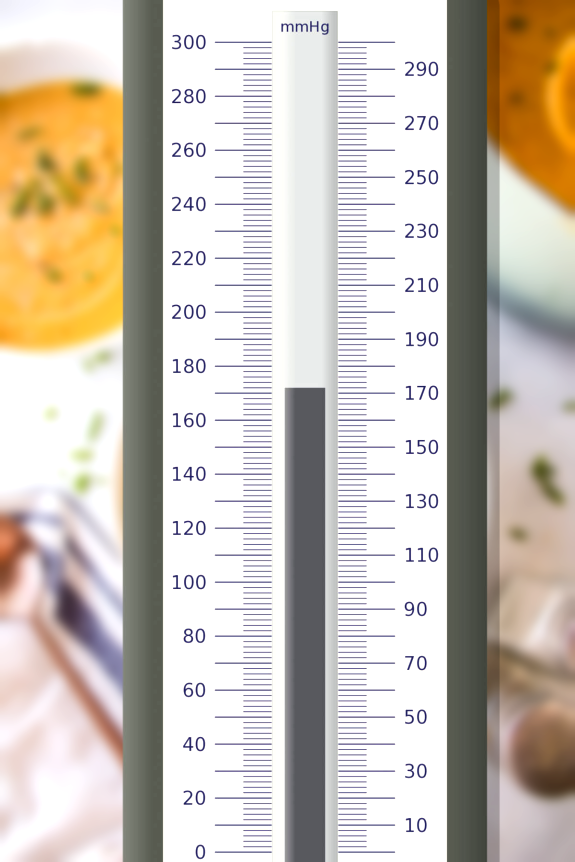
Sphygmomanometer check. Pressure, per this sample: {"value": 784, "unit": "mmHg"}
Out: {"value": 172, "unit": "mmHg"}
